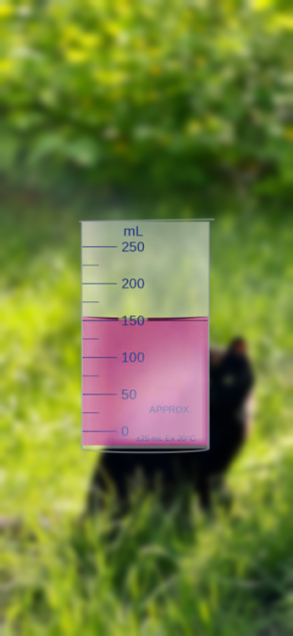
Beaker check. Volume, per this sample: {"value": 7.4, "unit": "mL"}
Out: {"value": 150, "unit": "mL"}
